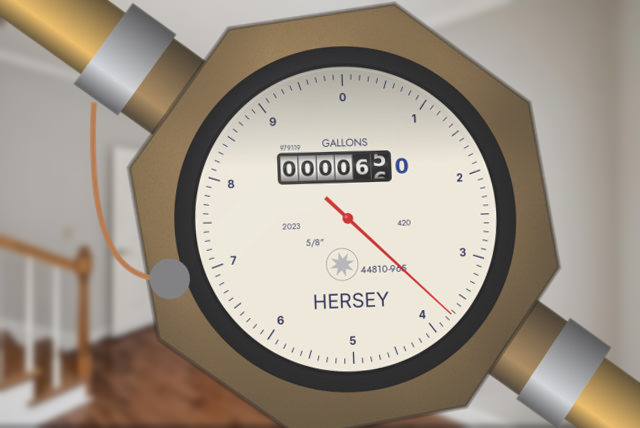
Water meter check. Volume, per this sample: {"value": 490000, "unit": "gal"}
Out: {"value": 653.7, "unit": "gal"}
